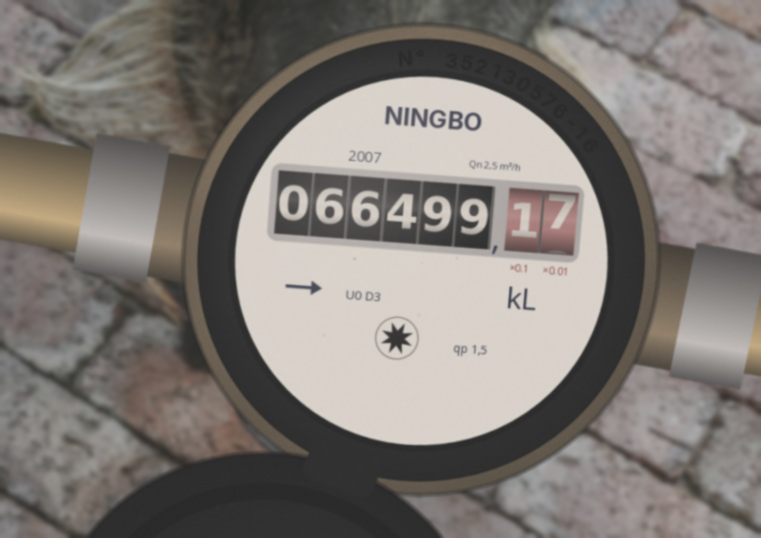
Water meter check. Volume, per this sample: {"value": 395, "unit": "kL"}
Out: {"value": 66499.17, "unit": "kL"}
